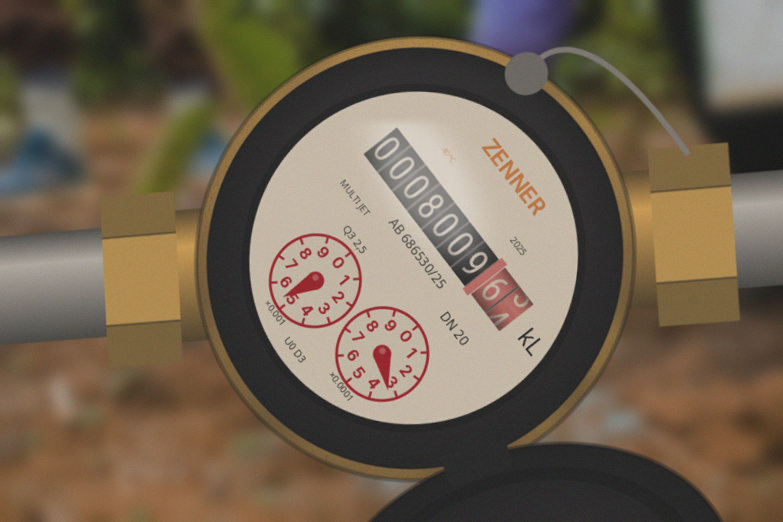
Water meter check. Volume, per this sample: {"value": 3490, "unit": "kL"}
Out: {"value": 8009.6353, "unit": "kL"}
